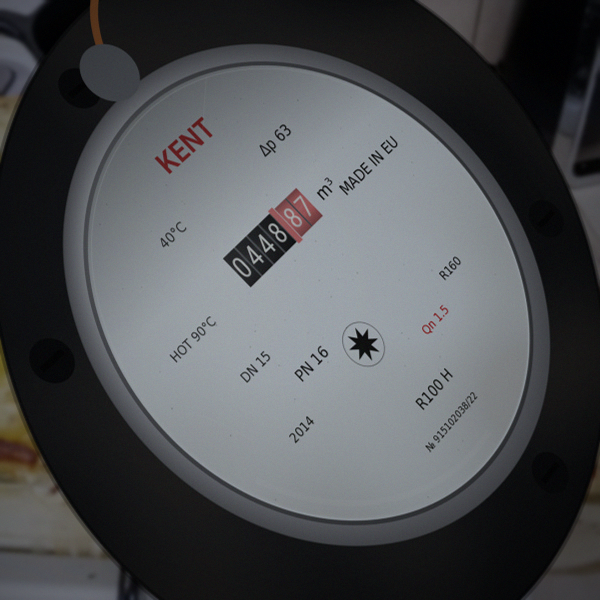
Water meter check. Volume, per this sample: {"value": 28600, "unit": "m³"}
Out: {"value": 448.87, "unit": "m³"}
